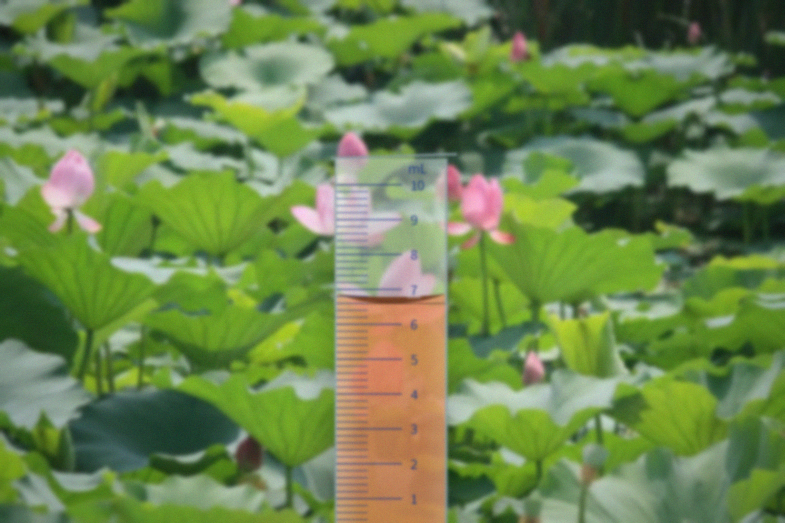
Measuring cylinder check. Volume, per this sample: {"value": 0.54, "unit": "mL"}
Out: {"value": 6.6, "unit": "mL"}
